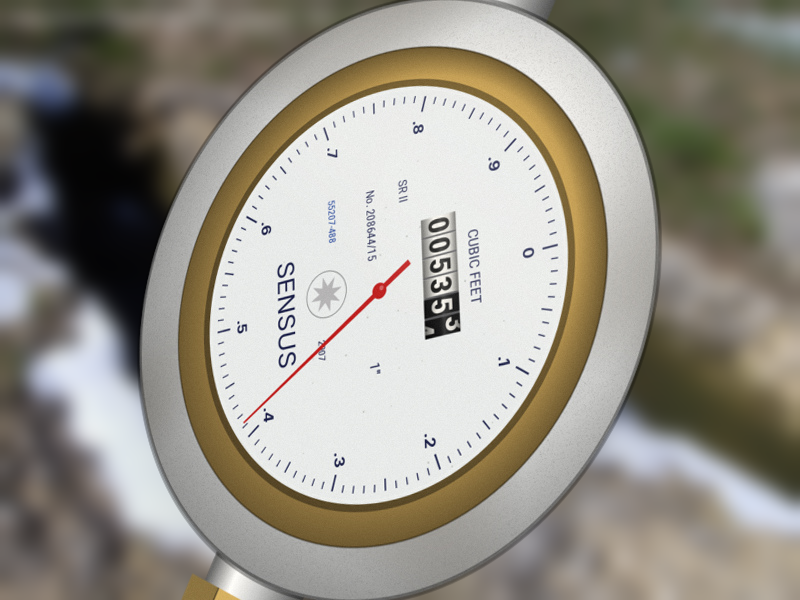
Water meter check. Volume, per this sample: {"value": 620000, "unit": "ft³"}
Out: {"value": 5353.41, "unit": "ft³"}
